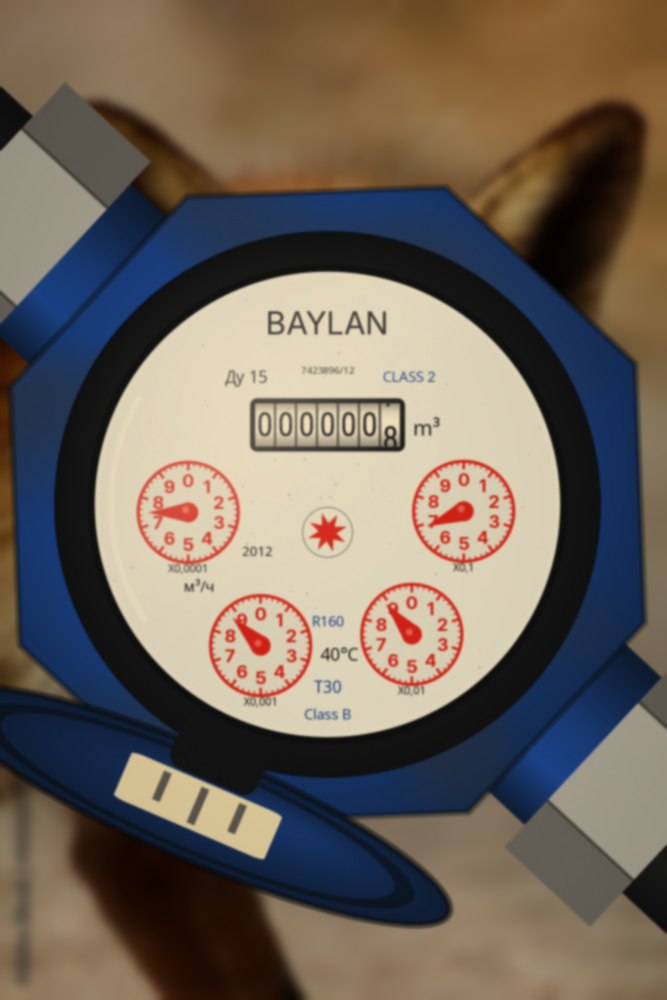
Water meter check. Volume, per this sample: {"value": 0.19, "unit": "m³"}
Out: {"value": 7.6887, "unit": "m³"}
